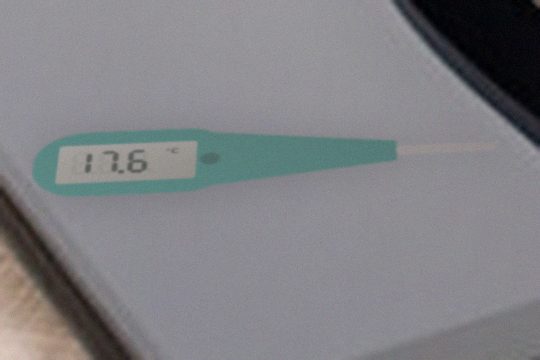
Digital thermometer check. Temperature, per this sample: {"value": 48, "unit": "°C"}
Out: {"value": 17.6, "unit": "°C"}
